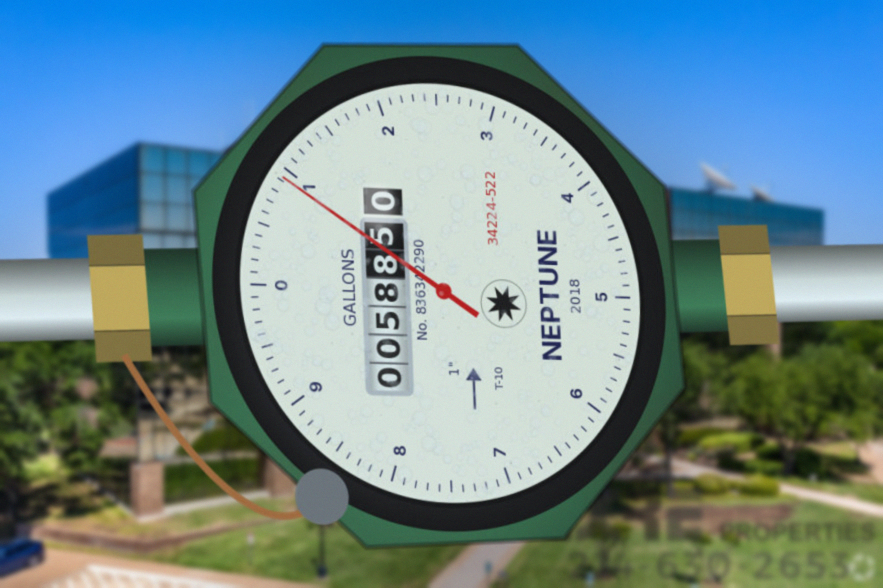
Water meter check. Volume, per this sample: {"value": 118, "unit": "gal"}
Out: {"value": 58850.9, "unit": "gal"}
